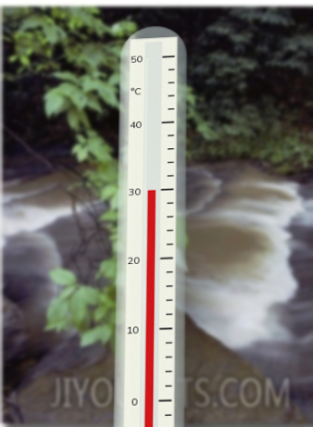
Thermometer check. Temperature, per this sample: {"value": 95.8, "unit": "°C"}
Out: {"value": 30, "unit": "°C"}
